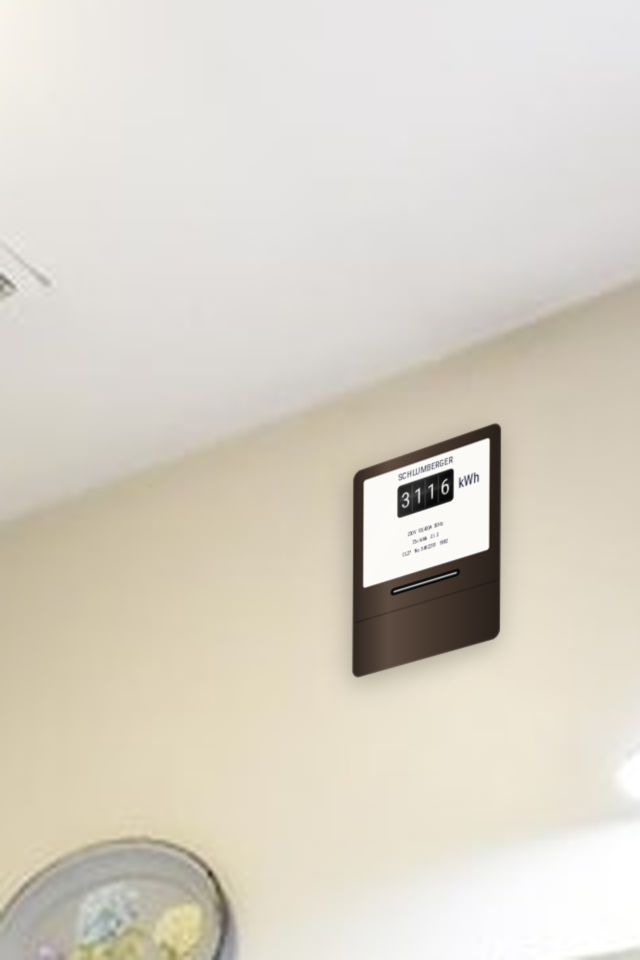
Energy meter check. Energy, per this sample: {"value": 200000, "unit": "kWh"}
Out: {"value": 3116, "unit": "kWh"}
